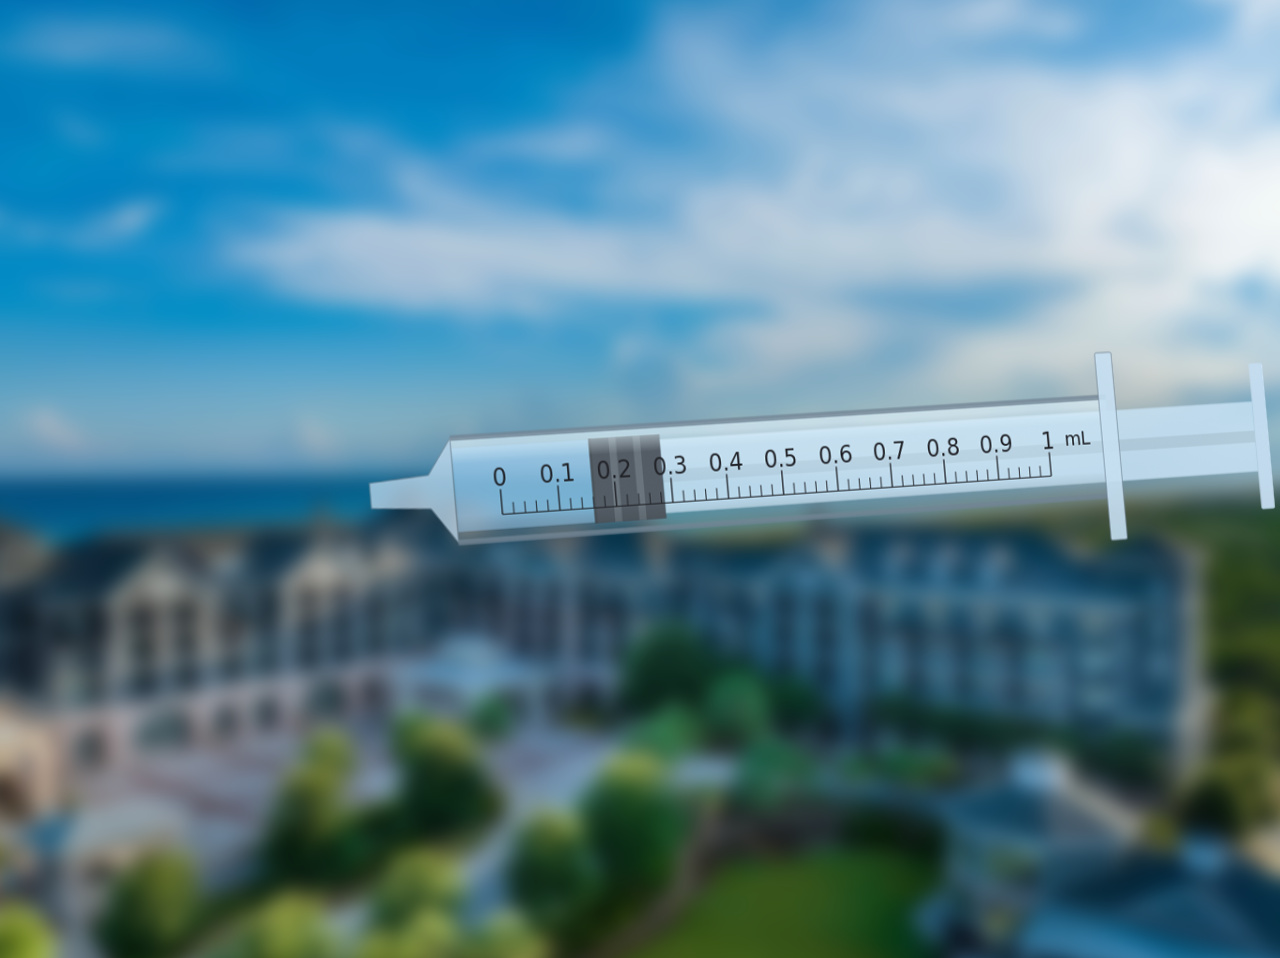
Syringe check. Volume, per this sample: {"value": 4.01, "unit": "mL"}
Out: {"value": 0.16, "unit": "mL"}
